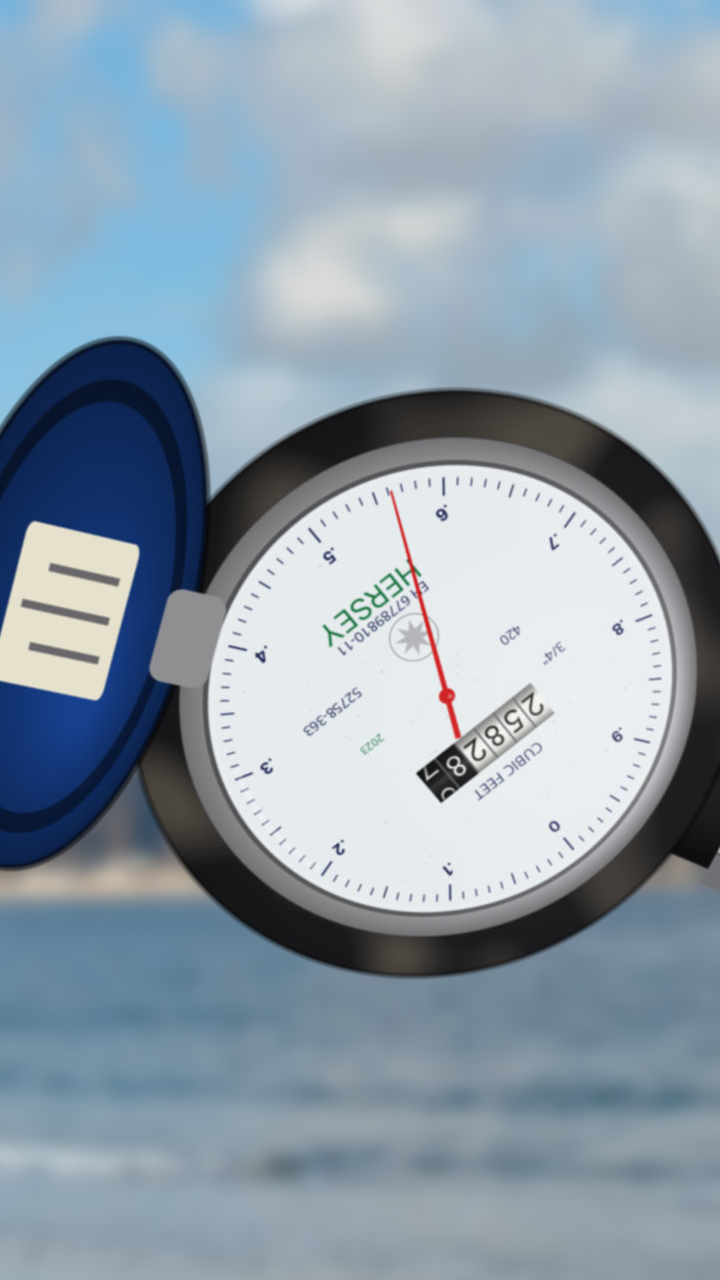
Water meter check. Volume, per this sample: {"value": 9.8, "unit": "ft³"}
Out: {"value": 258286.56, "unit": "ft³"}
